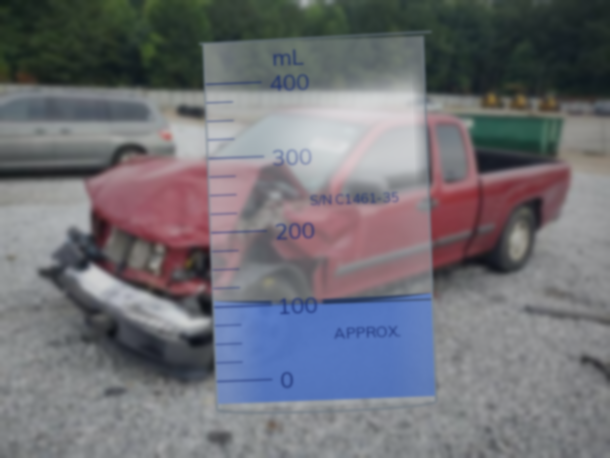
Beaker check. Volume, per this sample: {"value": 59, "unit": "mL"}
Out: {"value": 100, "unit": "mL"}
